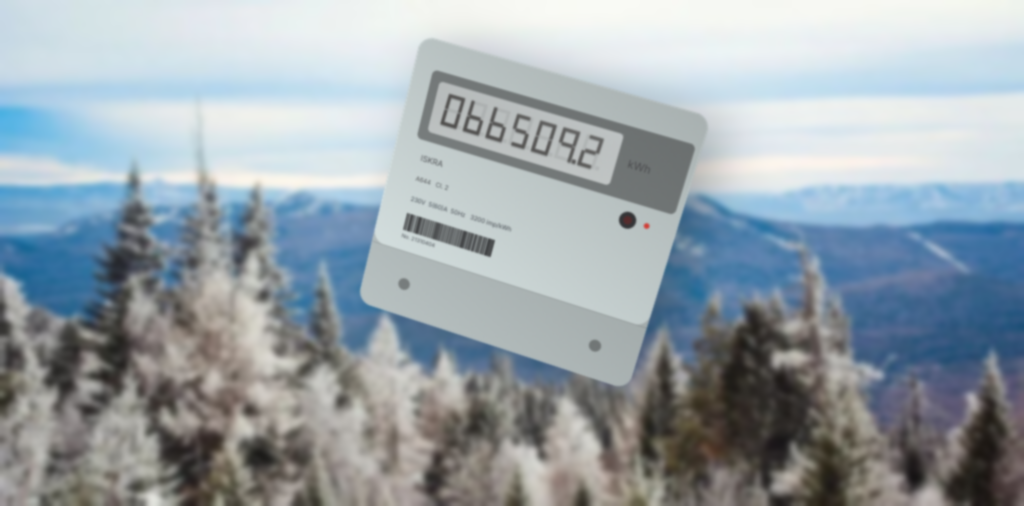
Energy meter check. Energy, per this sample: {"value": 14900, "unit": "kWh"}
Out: {"value": 66509.2, "unit": "kWh"}
